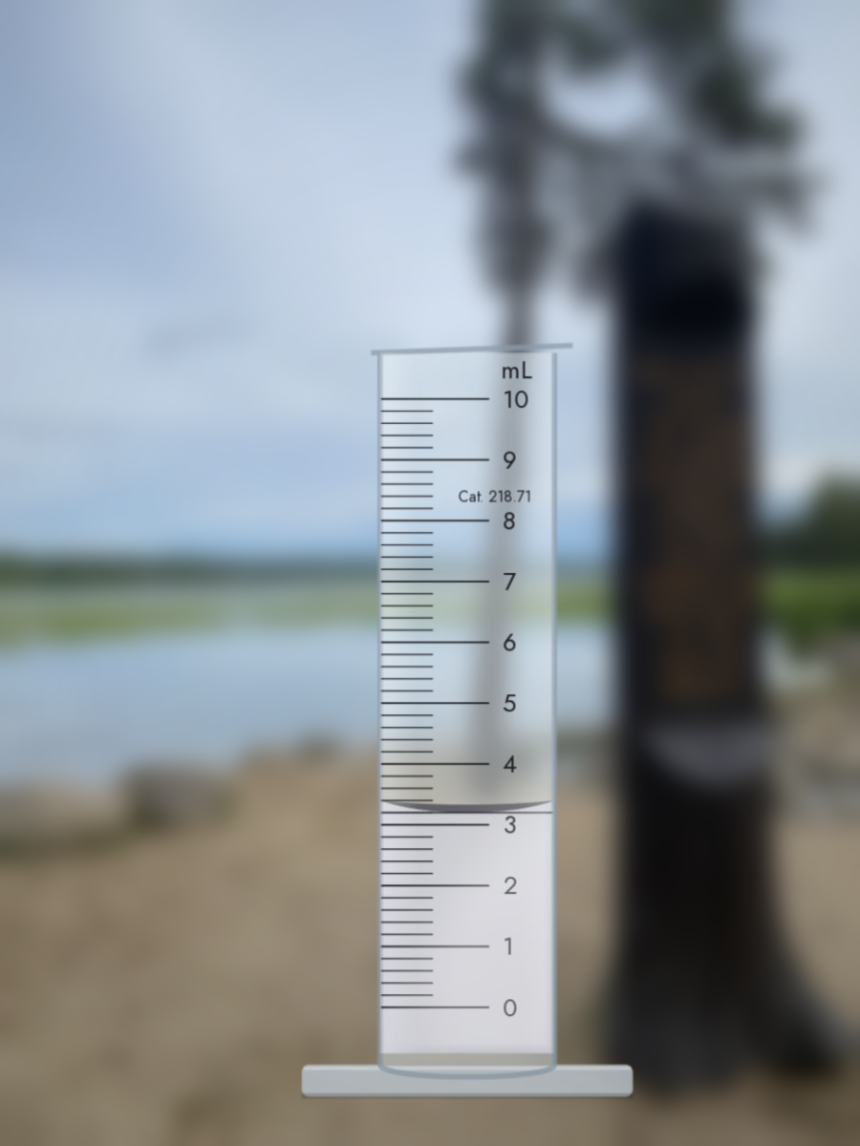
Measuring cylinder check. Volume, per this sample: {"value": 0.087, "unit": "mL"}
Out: {"value": 3.2, "unit": "mL"}
